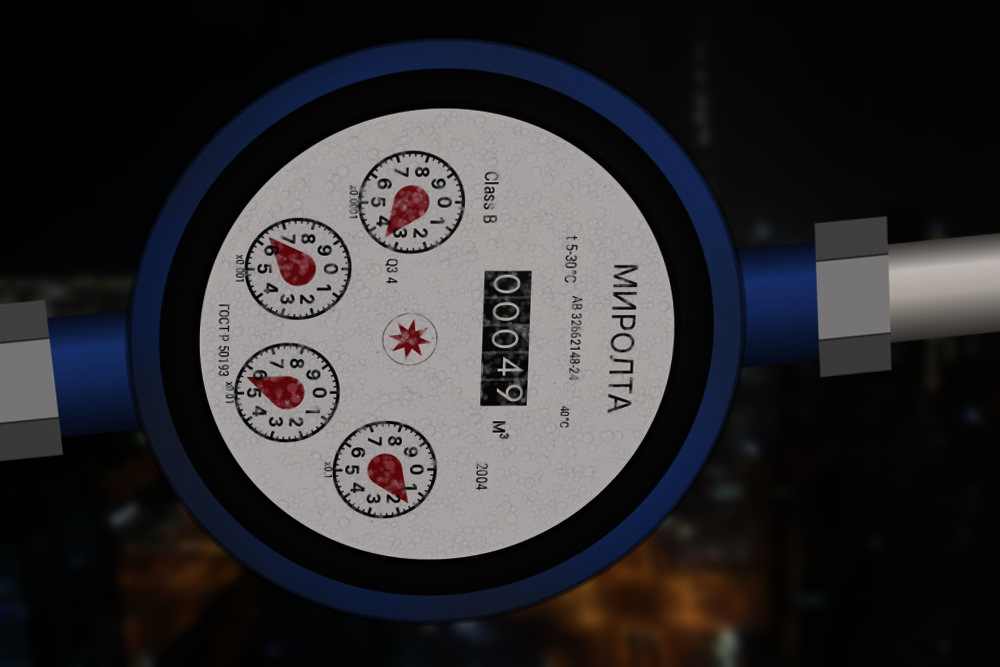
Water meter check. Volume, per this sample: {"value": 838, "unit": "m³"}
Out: {"value": 49.1563, "unit": "m³"}
